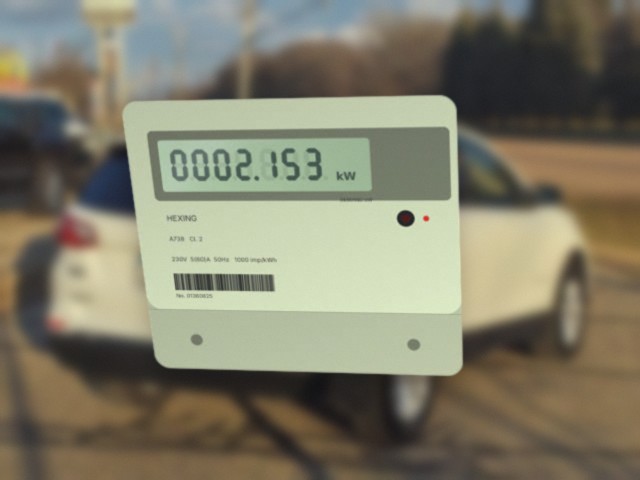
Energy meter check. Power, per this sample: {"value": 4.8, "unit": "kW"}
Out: {"value": 2.153, "unit": "kW"}
